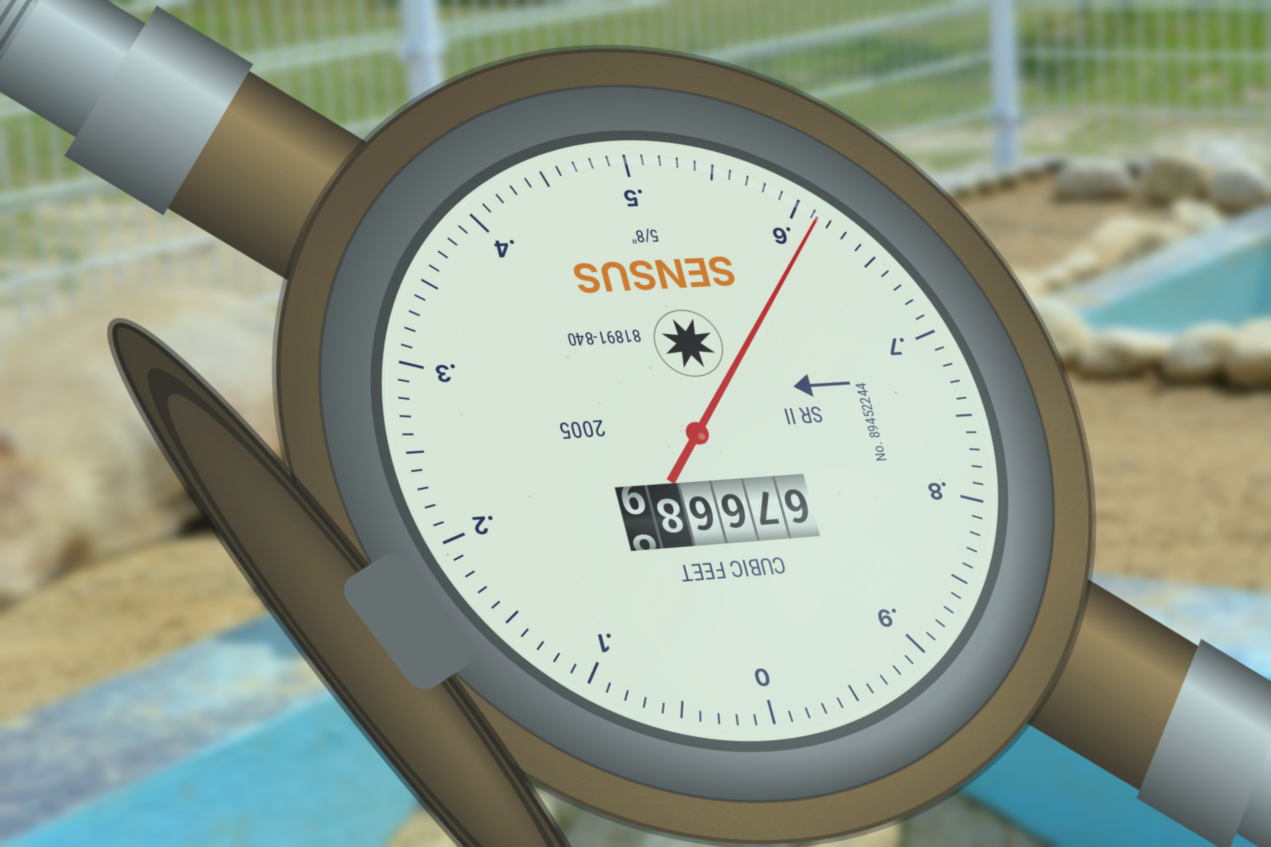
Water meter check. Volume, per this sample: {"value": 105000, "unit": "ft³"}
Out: {"value": 676688.61, "unit": "ft³"}
